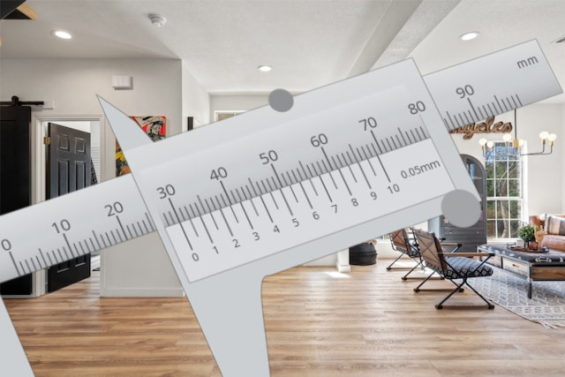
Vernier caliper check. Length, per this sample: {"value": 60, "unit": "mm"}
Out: {"value": 30.0, "unit": "mm"}
